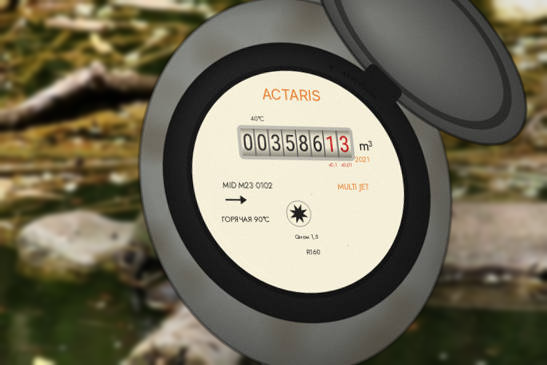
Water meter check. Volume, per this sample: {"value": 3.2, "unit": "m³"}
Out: {"value": 3586.13, "unit": "m³"}
